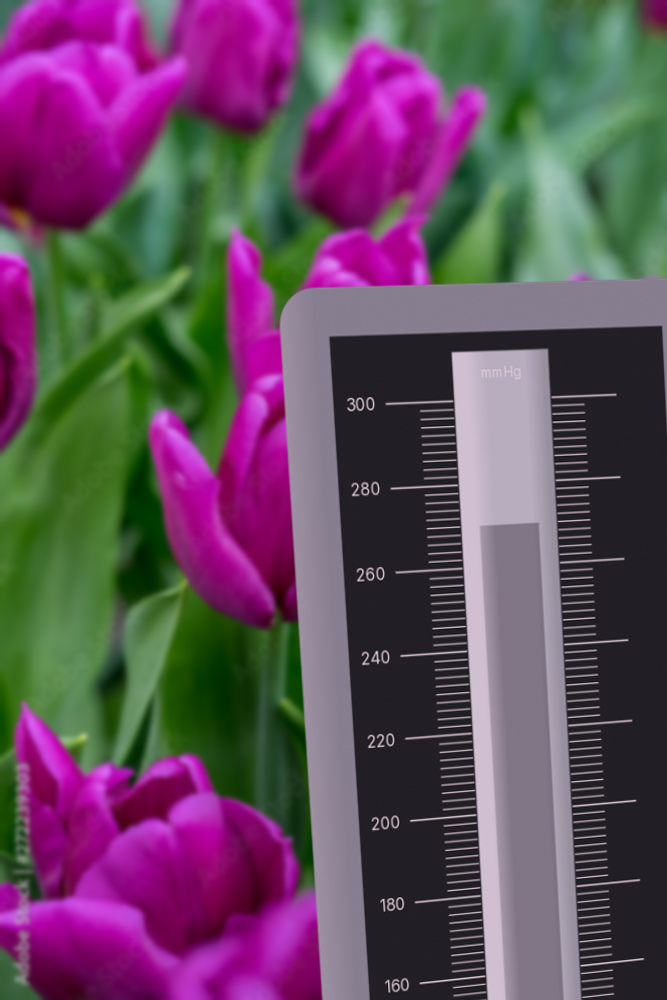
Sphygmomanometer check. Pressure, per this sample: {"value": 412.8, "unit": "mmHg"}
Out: {"value": 270, "unit": "mmHg"}
